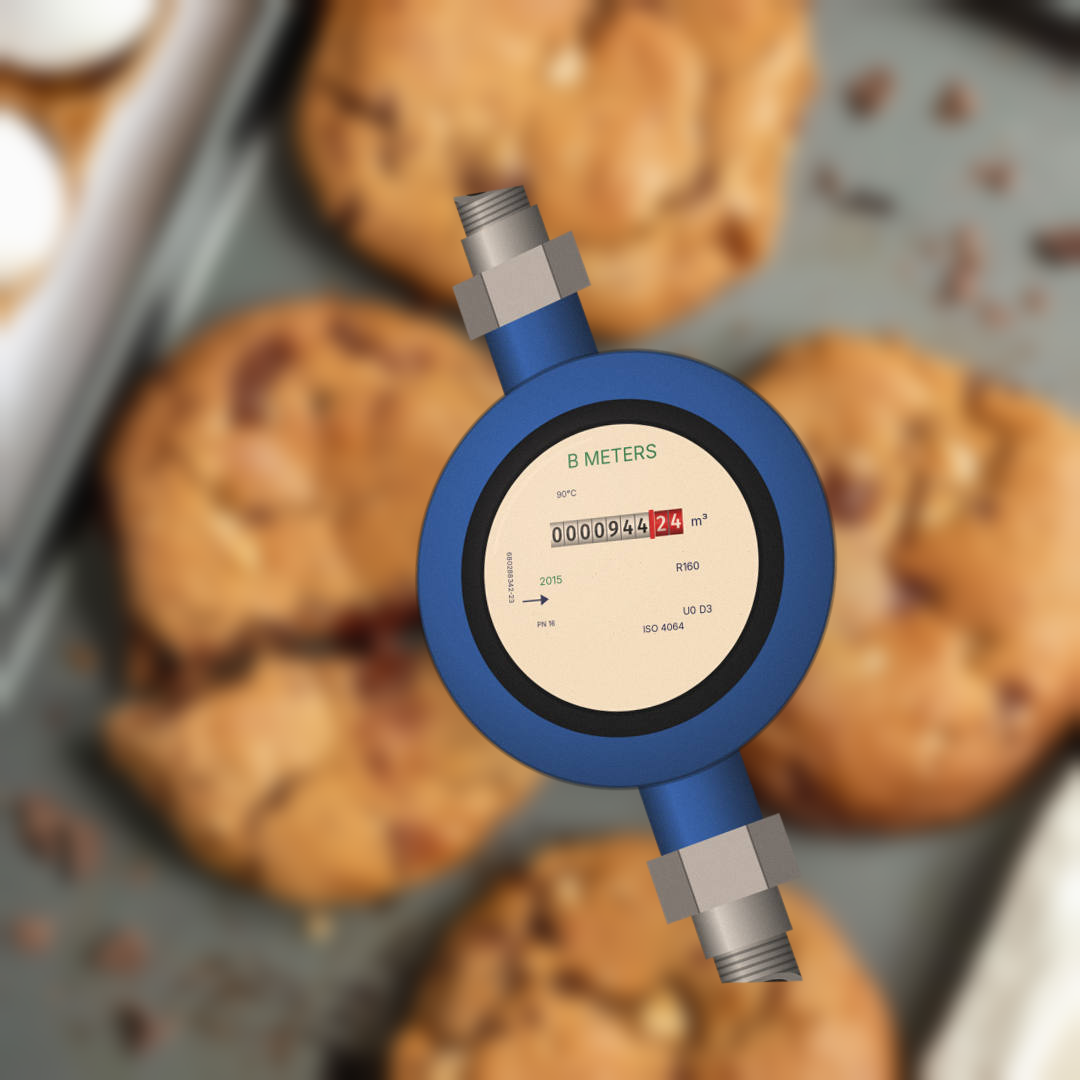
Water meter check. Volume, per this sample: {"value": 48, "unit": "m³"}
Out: {"value": 944.24, "unit": "m³"}
